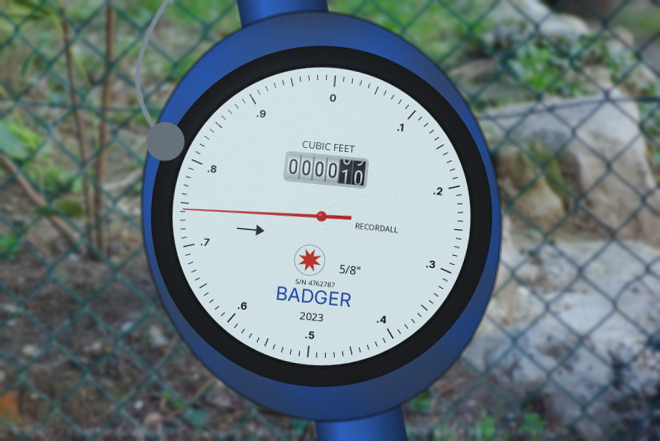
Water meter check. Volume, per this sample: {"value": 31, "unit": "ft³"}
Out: {"value": 9.74, "unit": "ft³"}
